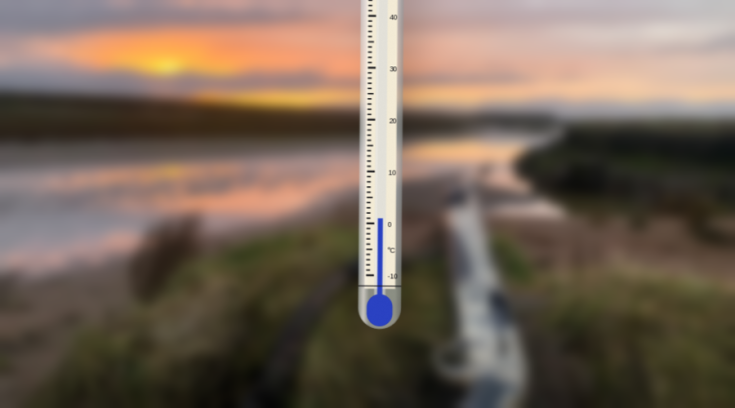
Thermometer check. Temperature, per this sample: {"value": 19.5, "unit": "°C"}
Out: {"value": 1, "unit": "°C"}
